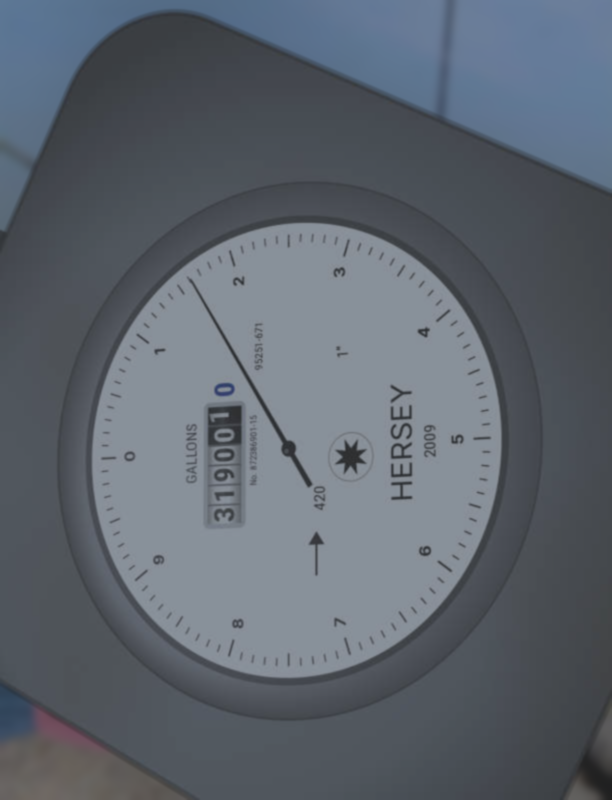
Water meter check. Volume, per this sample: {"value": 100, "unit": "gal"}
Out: {"value": 3190011.6, "unit": "gal"}
